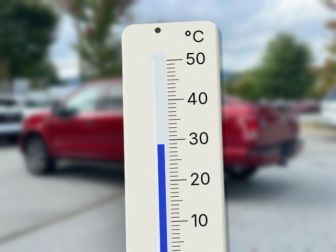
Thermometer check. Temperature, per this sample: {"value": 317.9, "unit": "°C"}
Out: {"value": 29, "unit": "°C"}
